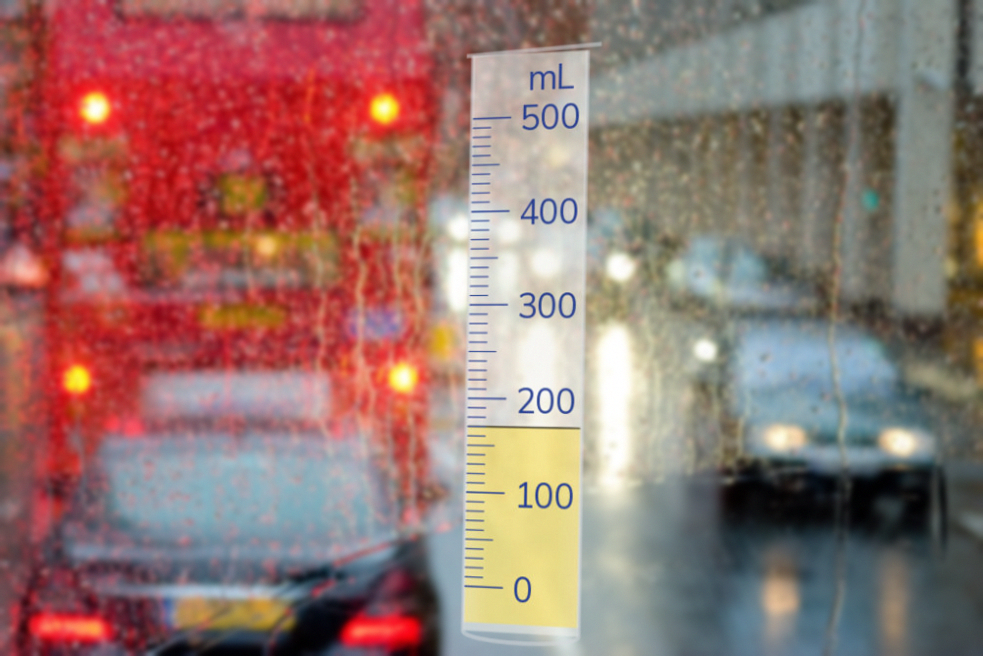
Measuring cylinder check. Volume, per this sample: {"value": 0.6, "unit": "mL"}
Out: {"value": 170, "unit": "mL"}
